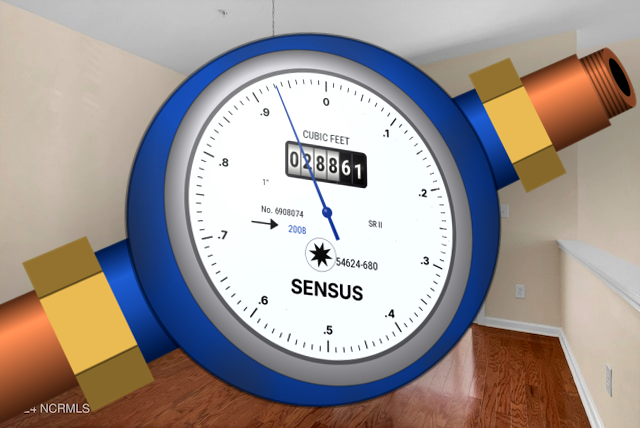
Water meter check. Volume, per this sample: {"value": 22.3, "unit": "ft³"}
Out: {"value": 28860.93, "unit": "ft³"}
